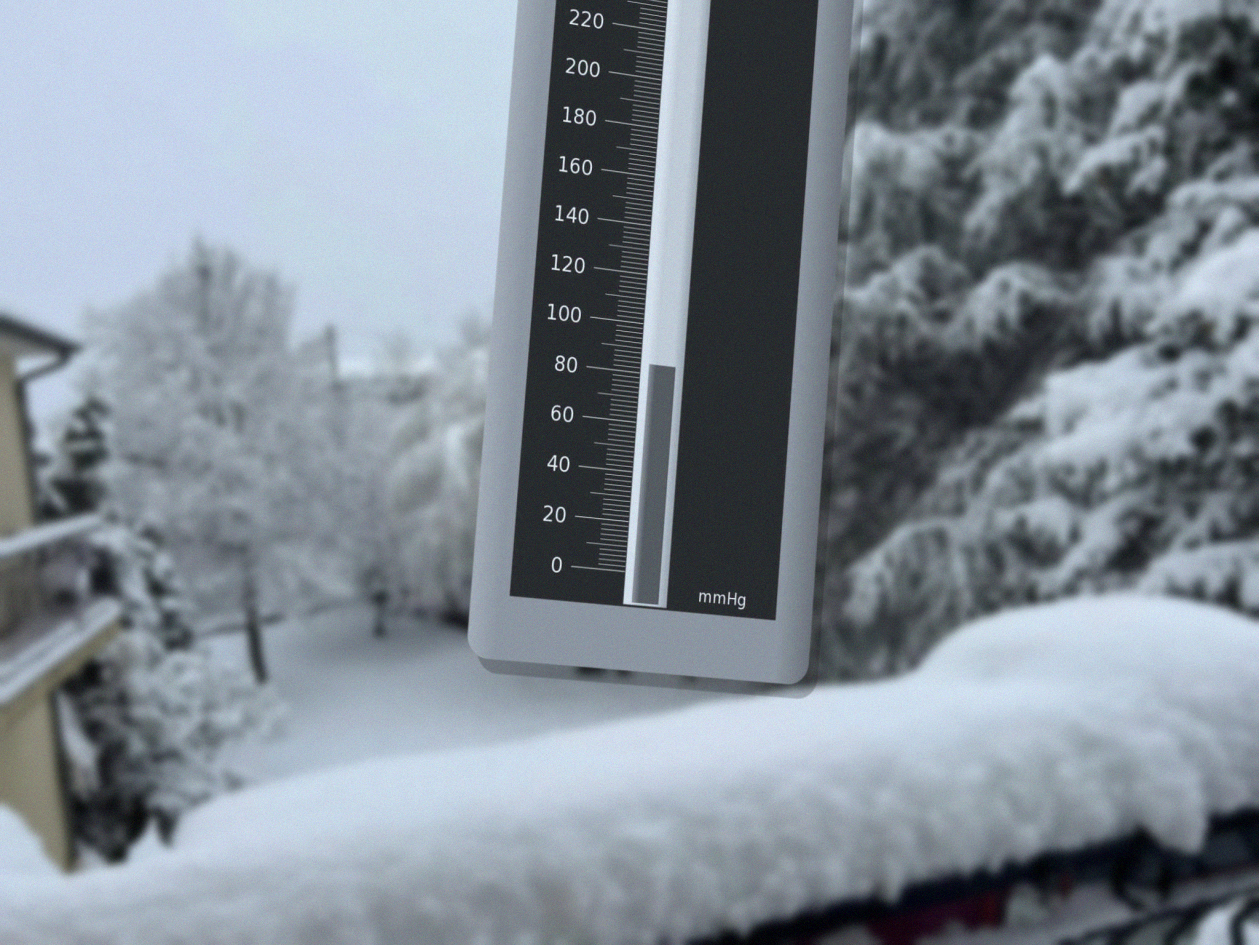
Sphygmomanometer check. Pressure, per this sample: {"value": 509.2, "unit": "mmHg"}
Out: {"value": 84, "unit": "mmHg"}
